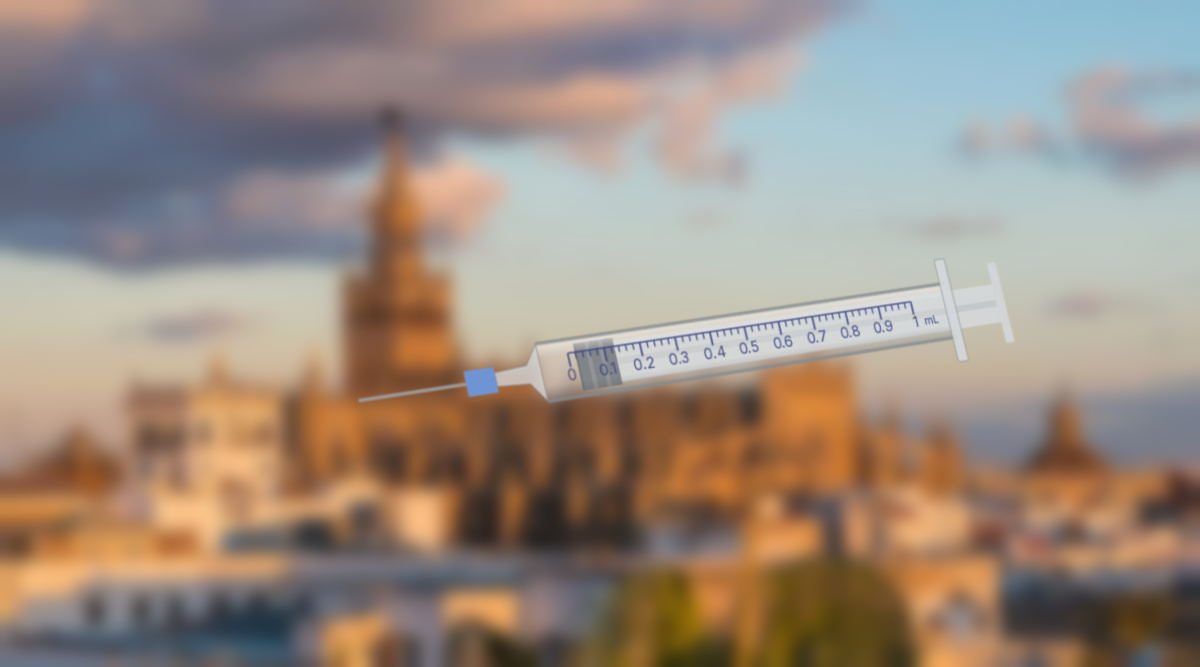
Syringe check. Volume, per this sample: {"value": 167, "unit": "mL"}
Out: {"value": 0.02, "unit": "mL"}
